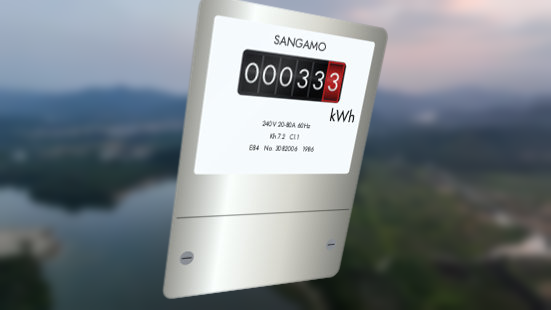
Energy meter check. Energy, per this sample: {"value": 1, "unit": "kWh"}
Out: {"value": 33.3, "unit": "kWh"}
